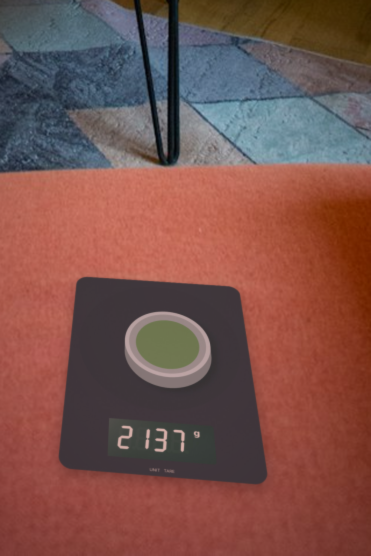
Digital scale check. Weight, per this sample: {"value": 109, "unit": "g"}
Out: {"value": 2137, "unit": "g"}
